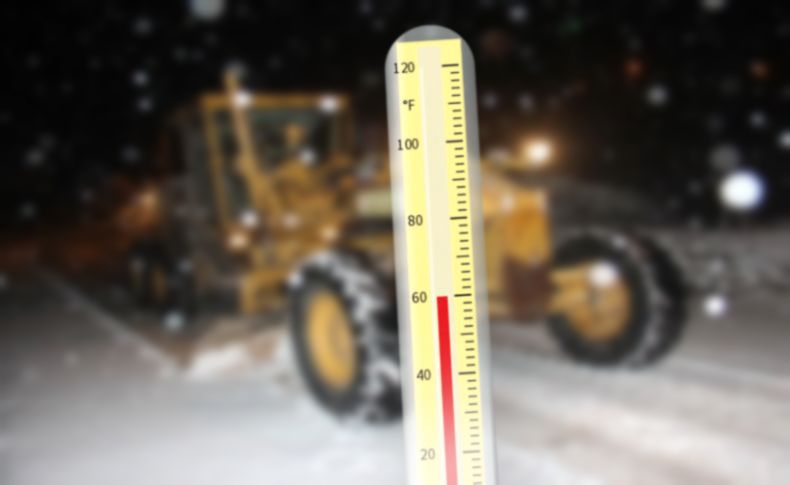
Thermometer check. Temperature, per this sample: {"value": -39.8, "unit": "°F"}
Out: {"value": 60, "unit": "°F"}
